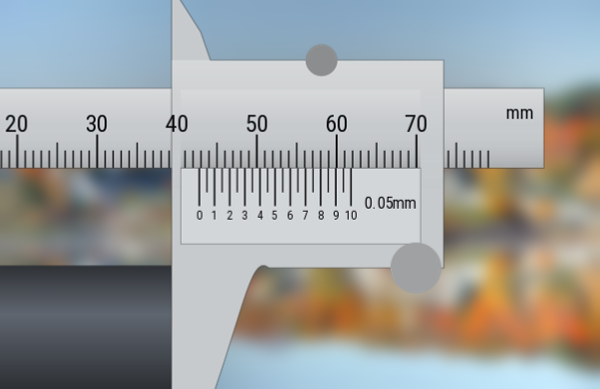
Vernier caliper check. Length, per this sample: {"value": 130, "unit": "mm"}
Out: {"value": 42.8, "unit": "mm"}
